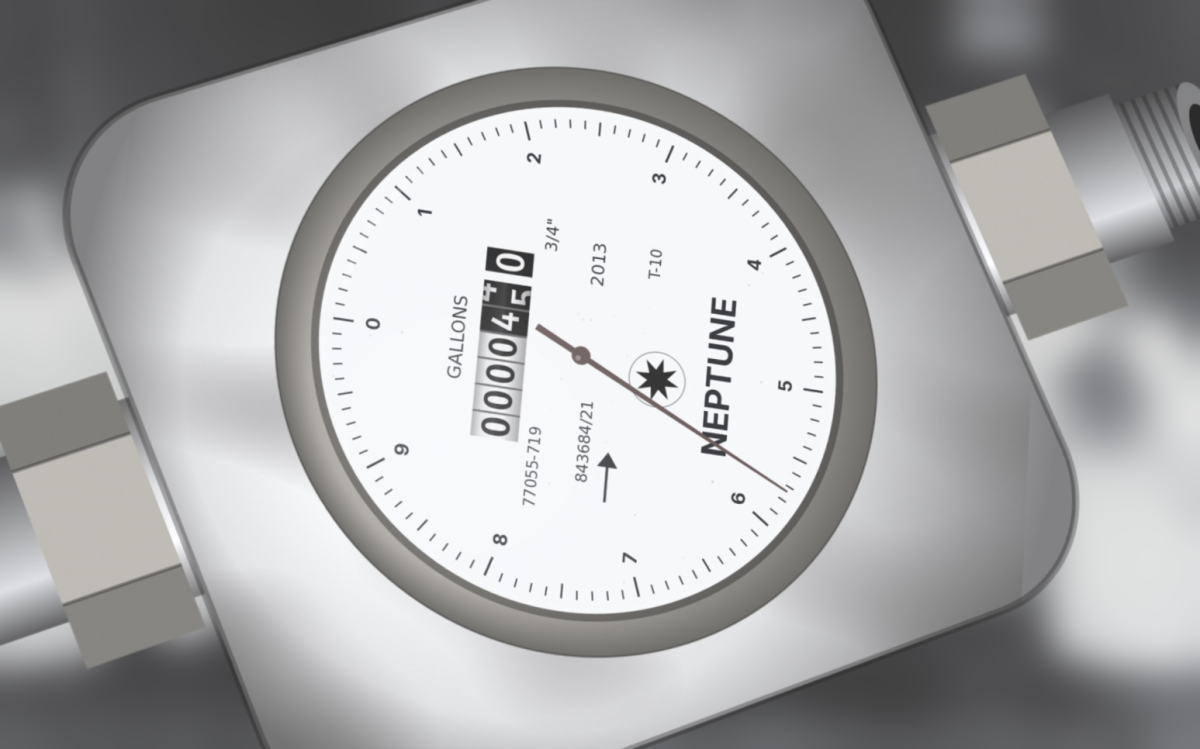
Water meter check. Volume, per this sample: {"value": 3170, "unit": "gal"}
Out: {"value": 445.7, "unit": "gal"}
